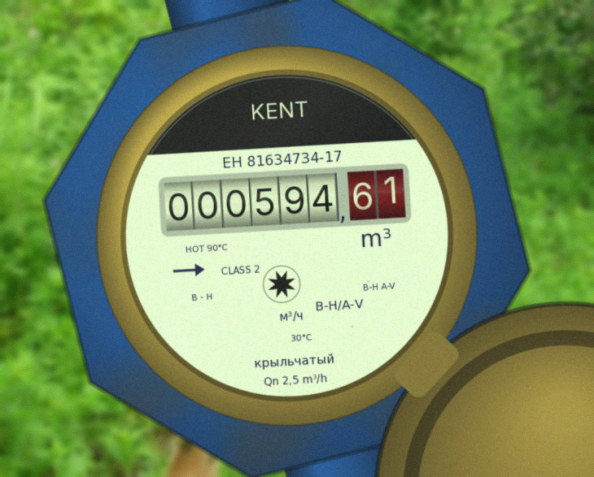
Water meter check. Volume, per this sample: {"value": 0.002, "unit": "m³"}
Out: {"value": 594.61, "unit": "m³"}
